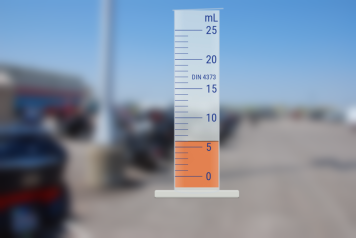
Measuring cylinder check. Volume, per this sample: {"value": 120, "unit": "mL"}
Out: {"value": 6, "unit": "mL"}
